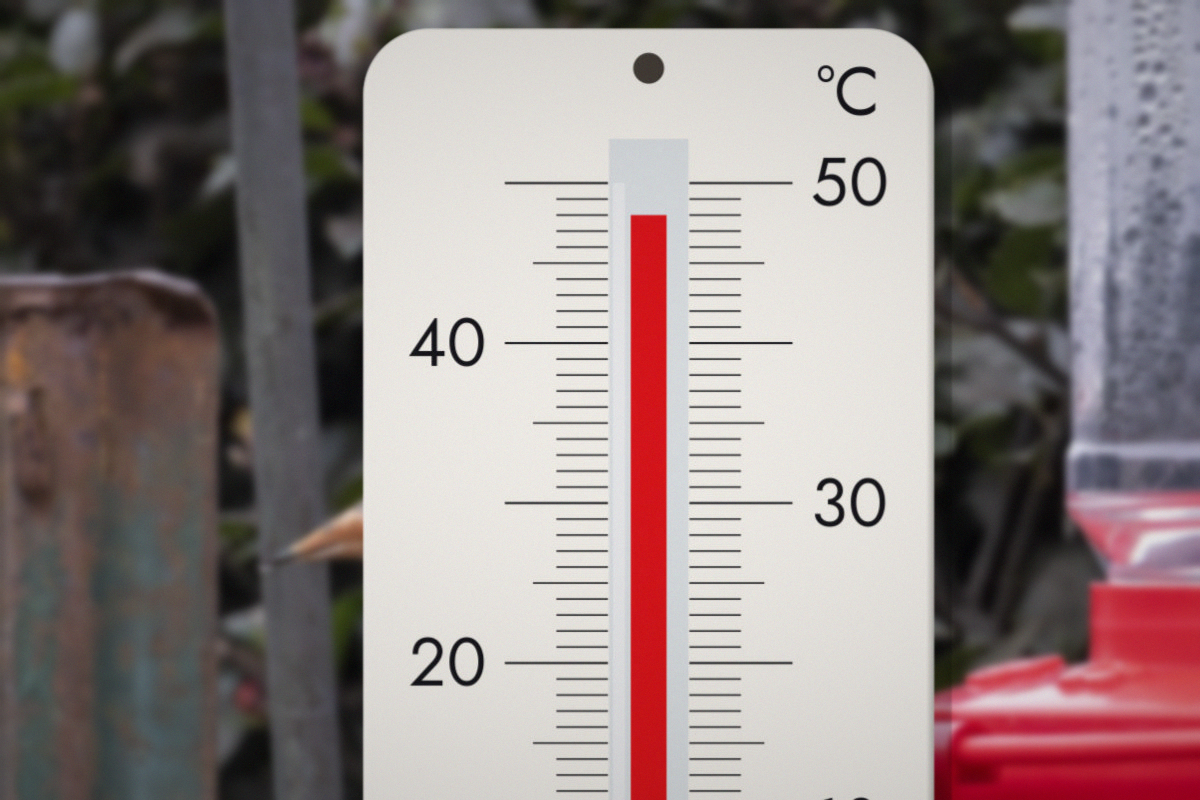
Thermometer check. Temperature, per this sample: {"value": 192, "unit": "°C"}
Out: {"value": 48, "unit": "°C"}
